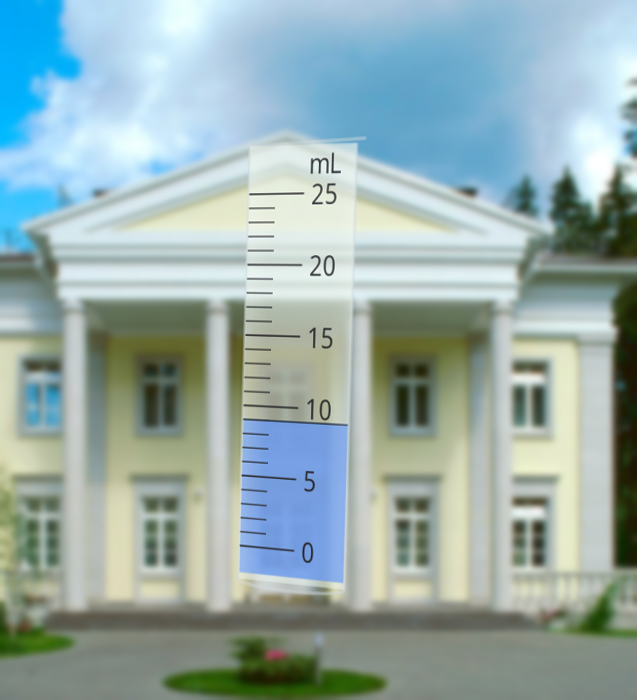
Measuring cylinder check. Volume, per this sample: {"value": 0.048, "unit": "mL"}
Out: {"value": 9, "unit": "mL"}
